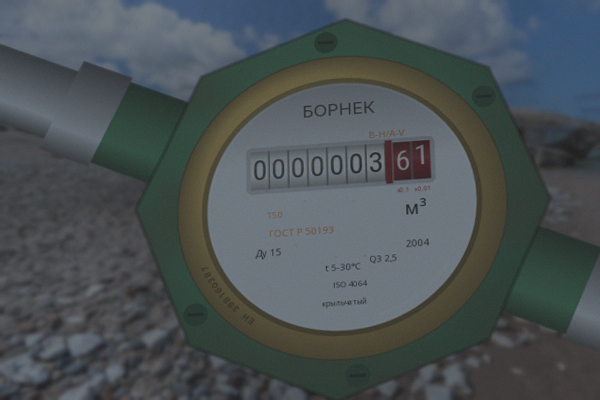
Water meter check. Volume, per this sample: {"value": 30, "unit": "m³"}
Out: {"value": 3.61, "unit": "m³"}
